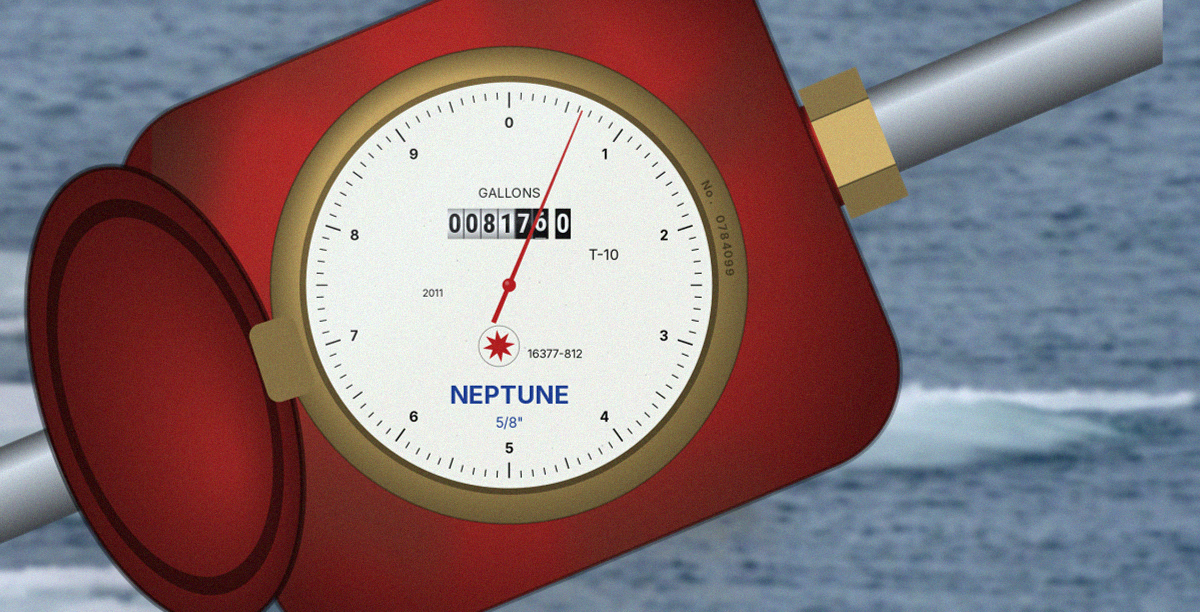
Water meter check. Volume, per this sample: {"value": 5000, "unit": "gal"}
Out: {"value": 81760.6, "unit": "gal"}
